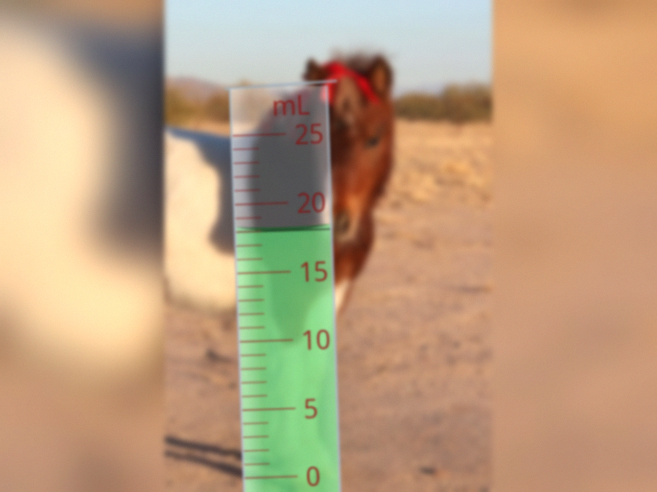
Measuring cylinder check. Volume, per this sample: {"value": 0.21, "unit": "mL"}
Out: {"value": 18, "unit": "mL"}
